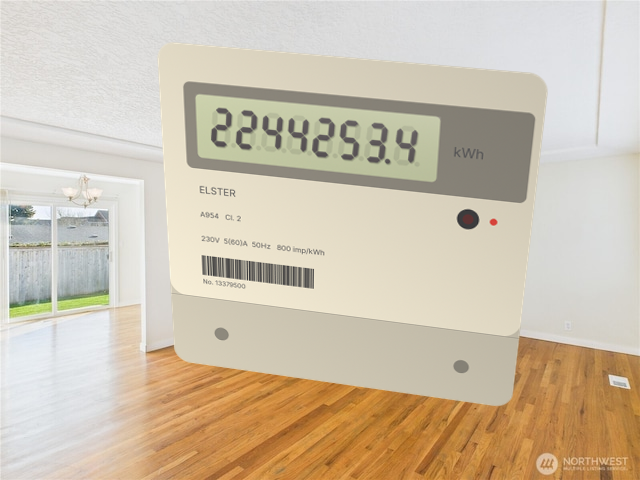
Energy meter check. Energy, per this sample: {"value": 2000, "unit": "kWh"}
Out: {"value": 2244253.4, "unit": "kWh"}
